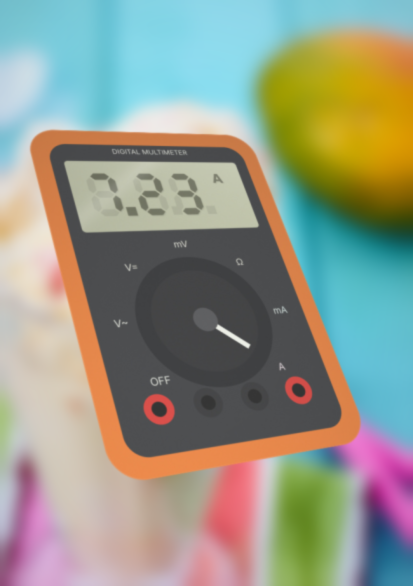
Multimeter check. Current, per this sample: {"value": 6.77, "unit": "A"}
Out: {"value": 7.23, "unit": "A"}
